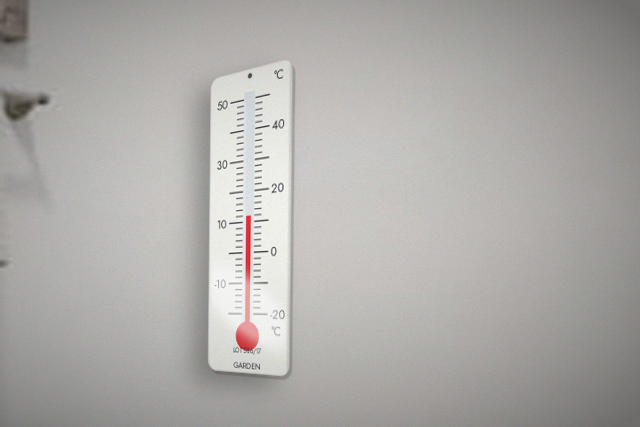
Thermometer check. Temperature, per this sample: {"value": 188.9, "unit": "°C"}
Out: {"value": 12, "unit": "°C"}
